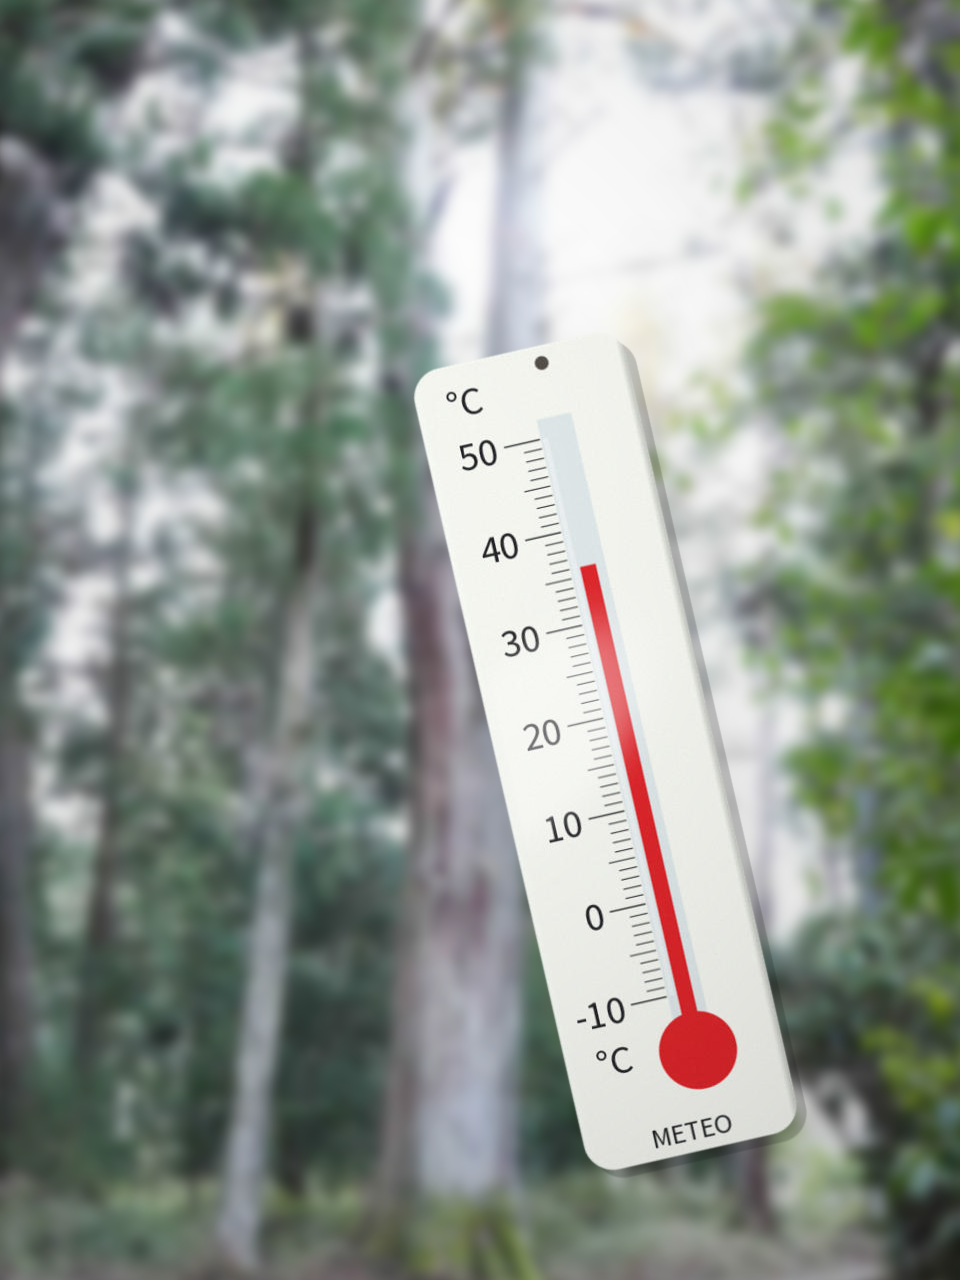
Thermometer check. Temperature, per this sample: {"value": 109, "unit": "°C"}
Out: {"value": 36, "unit": "°C"}
